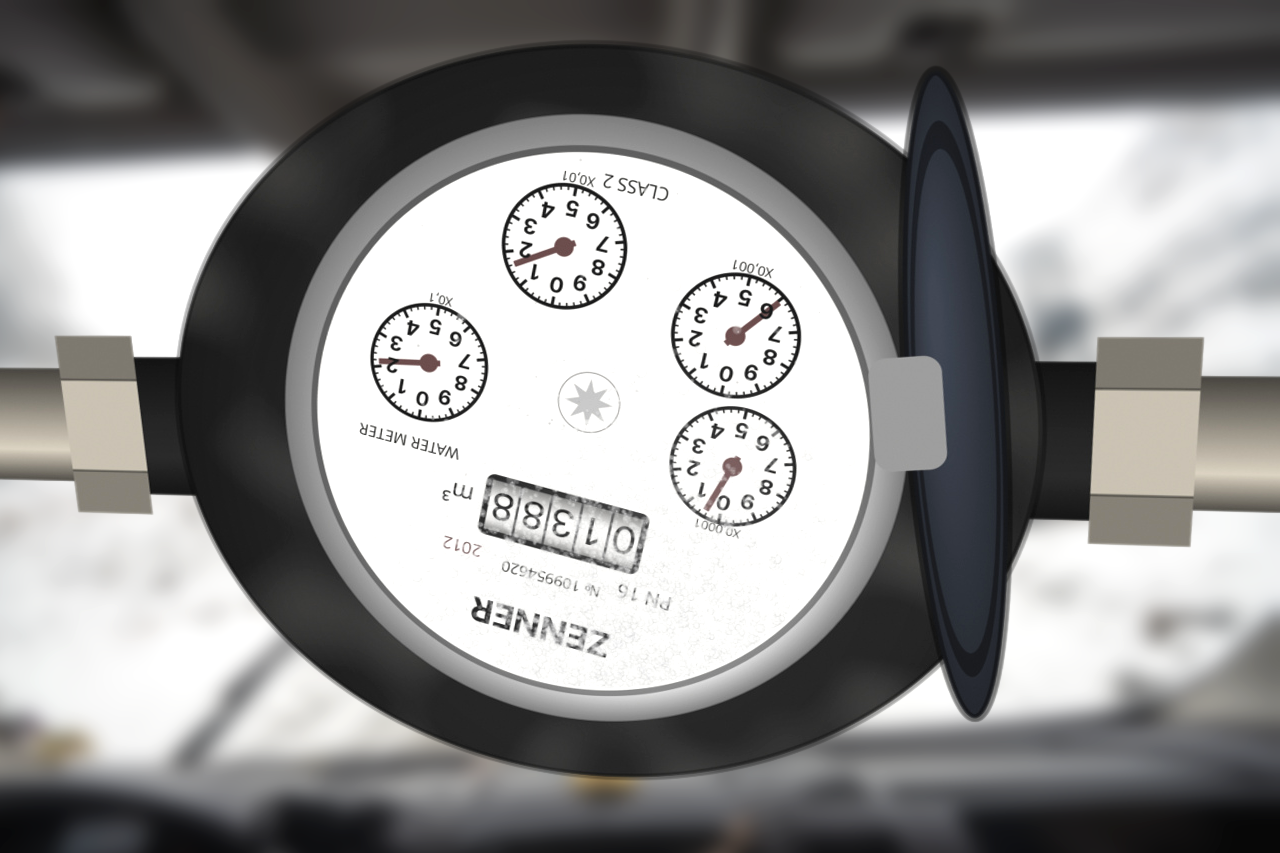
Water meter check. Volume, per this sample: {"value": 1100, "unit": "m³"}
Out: {"value": 1388.2160, "unit": "m³"}
